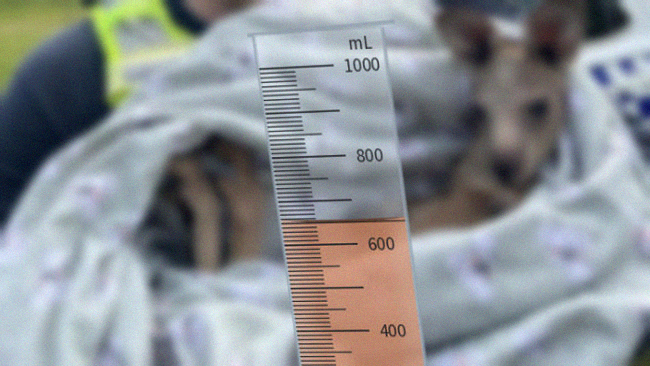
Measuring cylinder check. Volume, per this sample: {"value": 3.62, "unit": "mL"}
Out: {"value": 650, "unit": "mL"}
